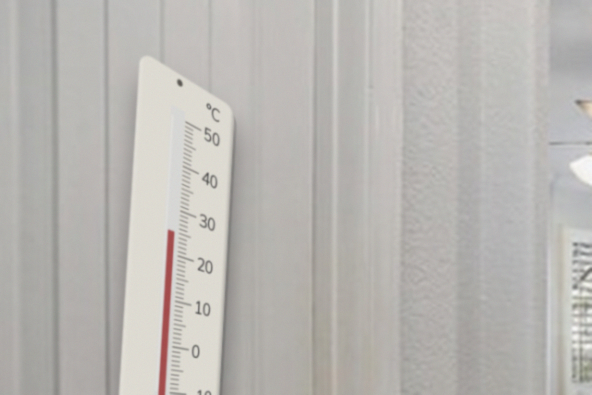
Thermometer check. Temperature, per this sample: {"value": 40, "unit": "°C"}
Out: {"value": 25, "unit": "°C"}
